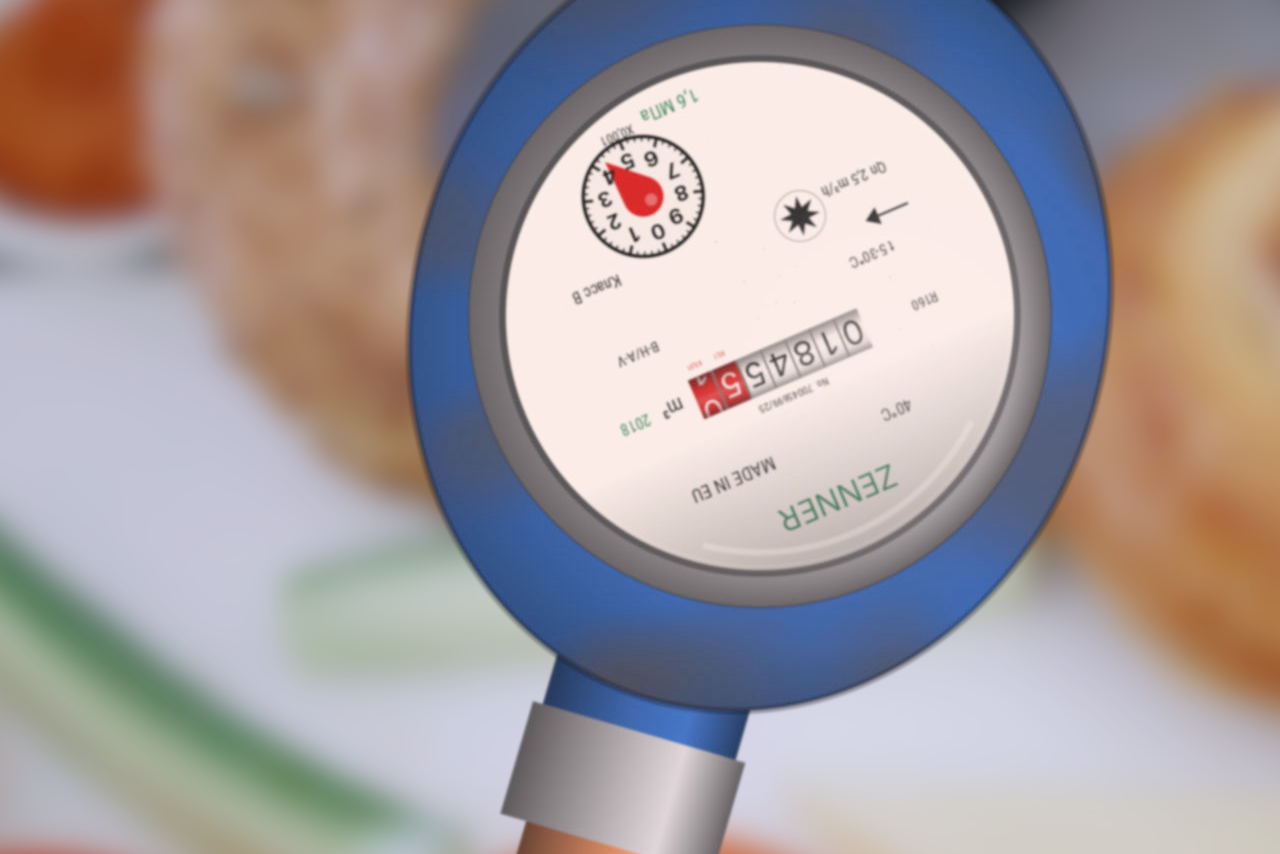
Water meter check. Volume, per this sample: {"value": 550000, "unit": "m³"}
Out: {"value": 1845.504, "unit": "m³"}
